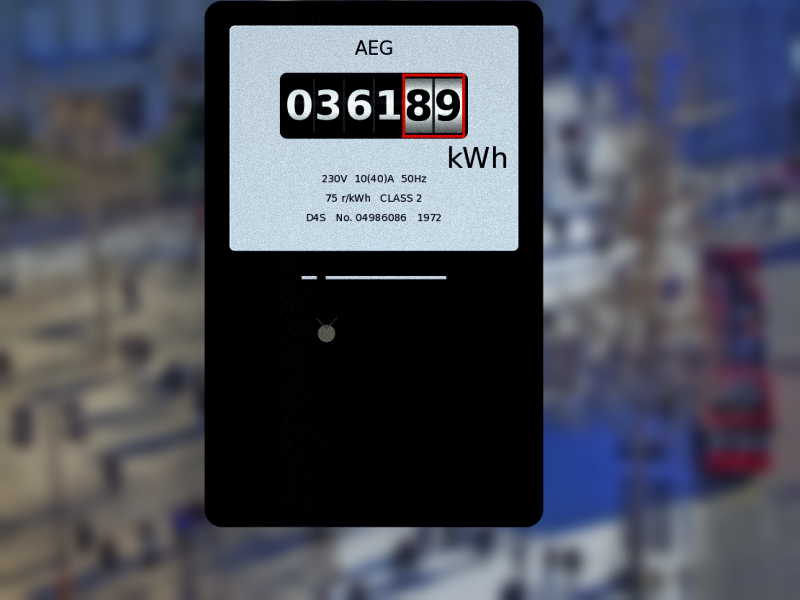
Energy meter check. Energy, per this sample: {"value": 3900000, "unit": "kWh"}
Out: {"value": 361.89, "unit": "kWh"}
